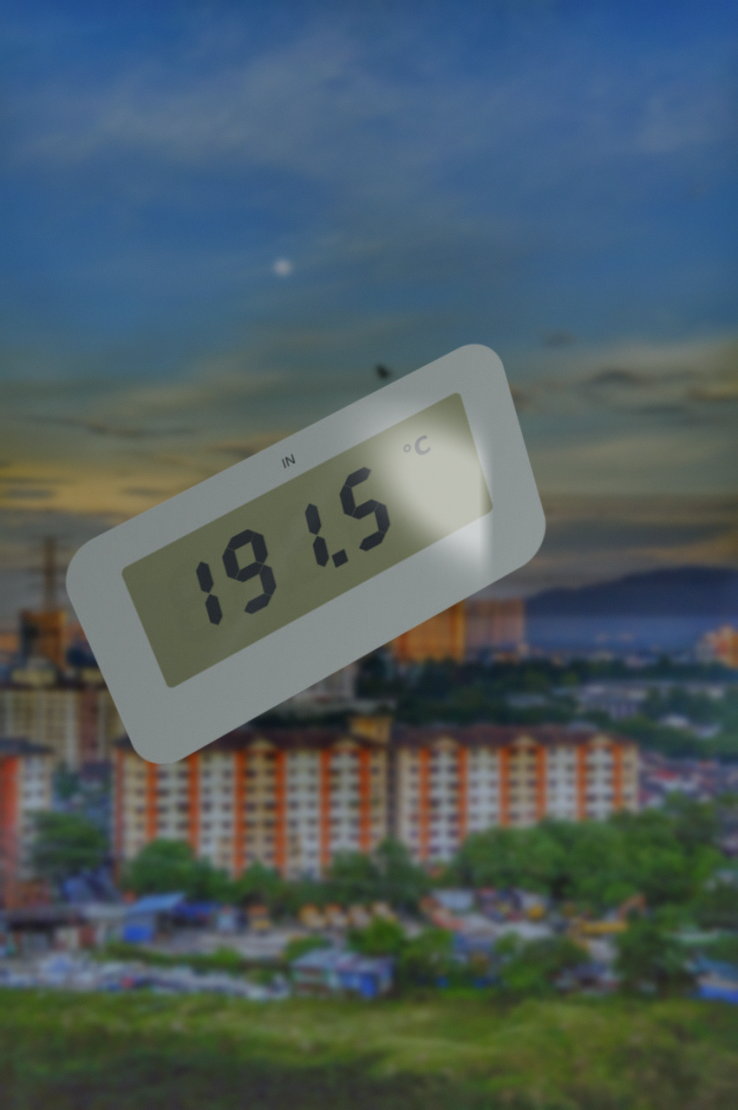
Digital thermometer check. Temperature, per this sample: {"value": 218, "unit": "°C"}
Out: {"value": 191.5, "unit": "°C"}
